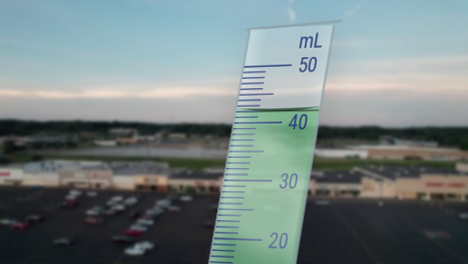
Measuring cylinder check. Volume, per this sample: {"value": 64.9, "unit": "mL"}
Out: {"value": 42, "unit": "mL"}
